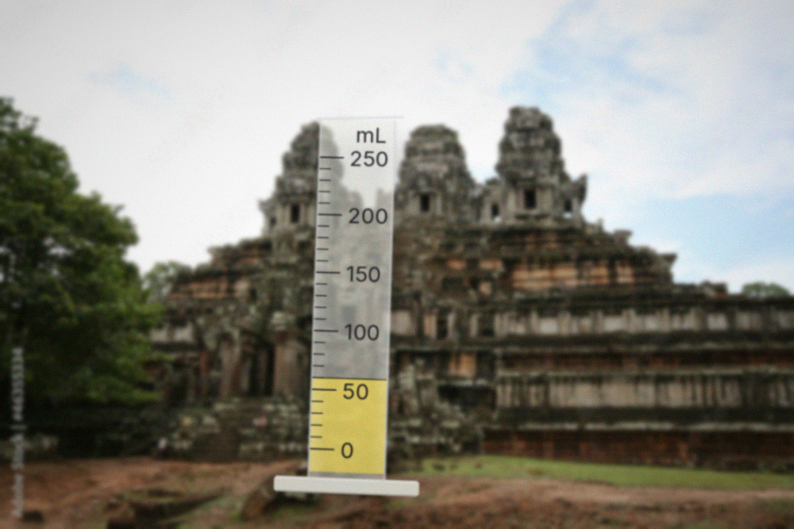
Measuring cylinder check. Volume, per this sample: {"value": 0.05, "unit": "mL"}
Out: {"value": 60, "unit": "mL"}
